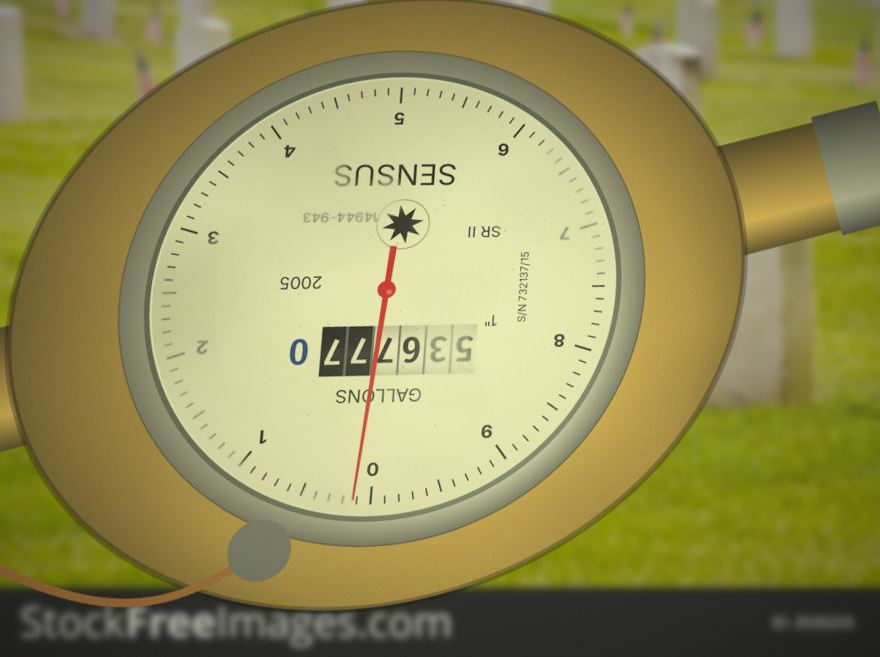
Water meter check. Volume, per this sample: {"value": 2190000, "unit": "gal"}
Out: {"value": 5367770.1, "unit": "gal"}
